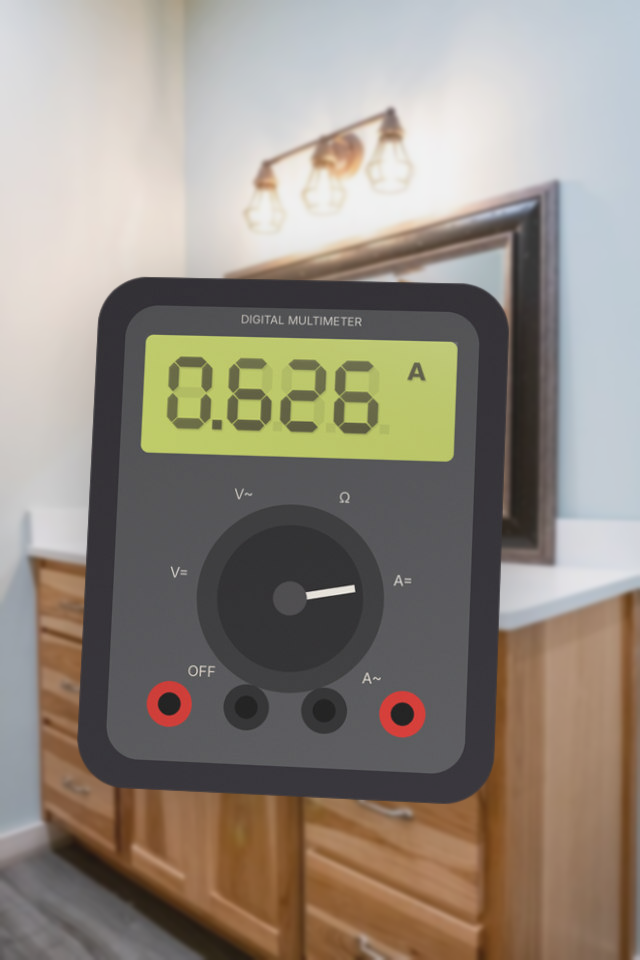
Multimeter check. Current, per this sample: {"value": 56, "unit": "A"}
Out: {"value": 0.626, "unit": "A"}
